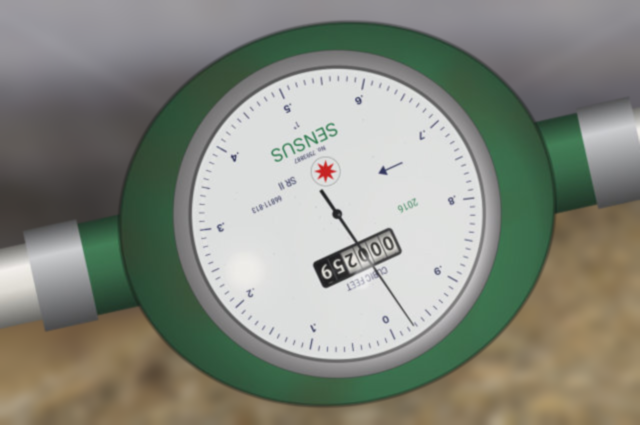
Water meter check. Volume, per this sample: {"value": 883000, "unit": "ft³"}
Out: {"value": 258.97, "unit": "ft³"}
